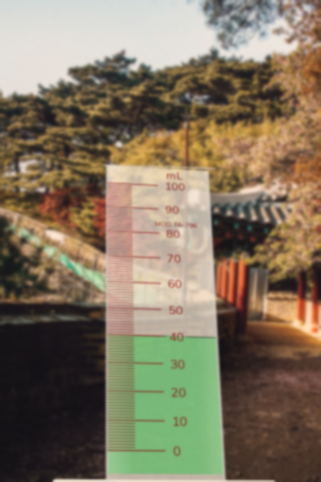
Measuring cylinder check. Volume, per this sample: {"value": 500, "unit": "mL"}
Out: {"value": 40, "unit": "mL"}
